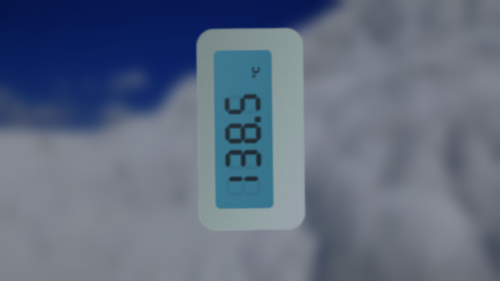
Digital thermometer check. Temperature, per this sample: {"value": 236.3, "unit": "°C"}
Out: {"value": 138.5, "unit": "°C"}
